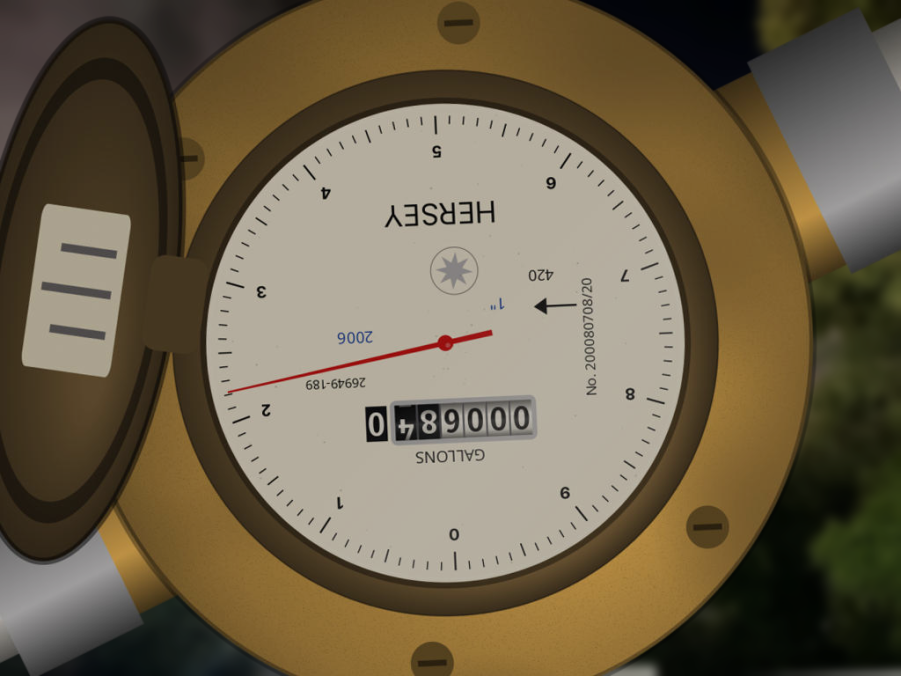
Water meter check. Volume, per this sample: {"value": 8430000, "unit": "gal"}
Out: {"value": 6842.2, "unit": "gal"}
